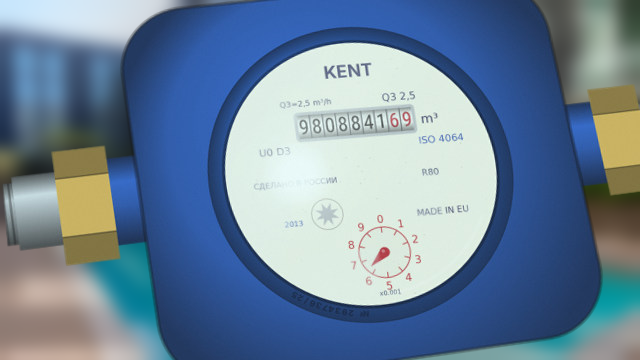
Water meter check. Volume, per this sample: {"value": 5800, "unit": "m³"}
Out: {"value": 9808841.696, "unit": "m³"}
